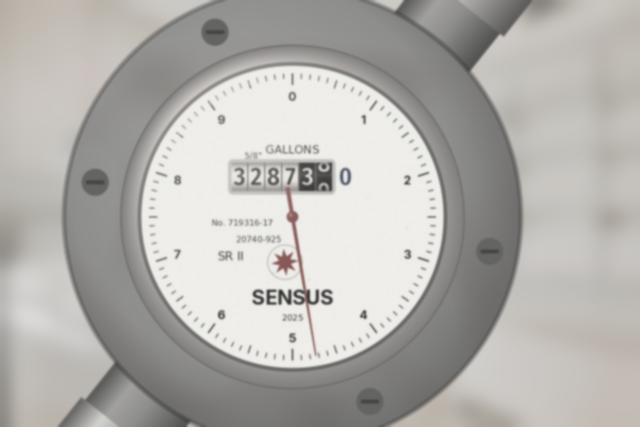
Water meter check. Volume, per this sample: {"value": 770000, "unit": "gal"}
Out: {"value": 3287384.7, "unit": "gal"}
